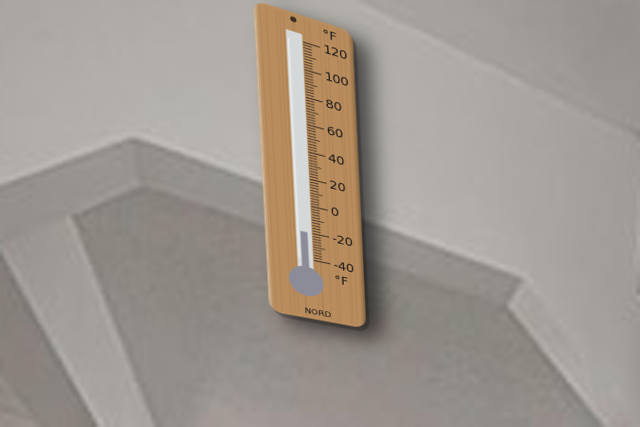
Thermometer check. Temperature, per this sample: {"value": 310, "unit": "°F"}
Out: {"value": -20, "unit": "°F"}
